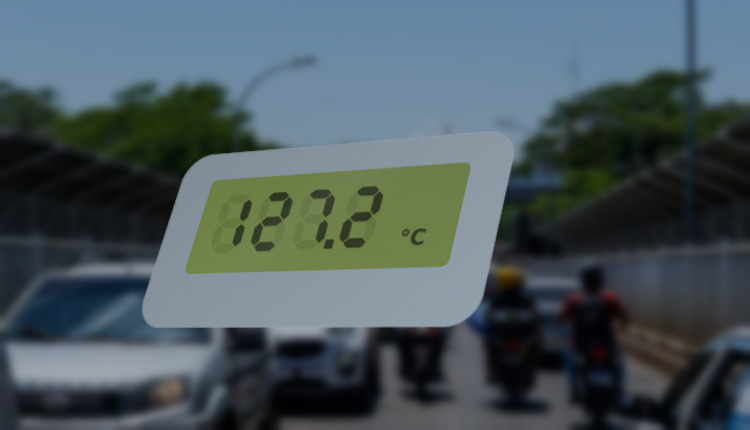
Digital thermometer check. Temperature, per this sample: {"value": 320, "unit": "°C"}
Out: {"value": 127.2, "unit": "°C"}
